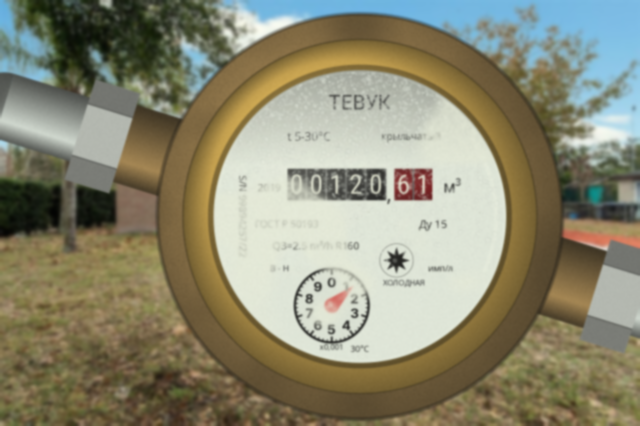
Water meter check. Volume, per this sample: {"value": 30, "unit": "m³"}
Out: {"value": 120.611, "unit": "m³"}
